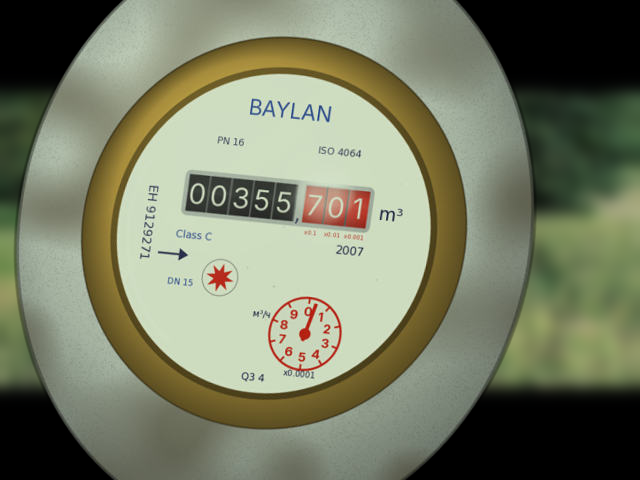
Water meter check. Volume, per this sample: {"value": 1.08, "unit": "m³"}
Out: {"value": 355.7010, "unit": "m³"}
